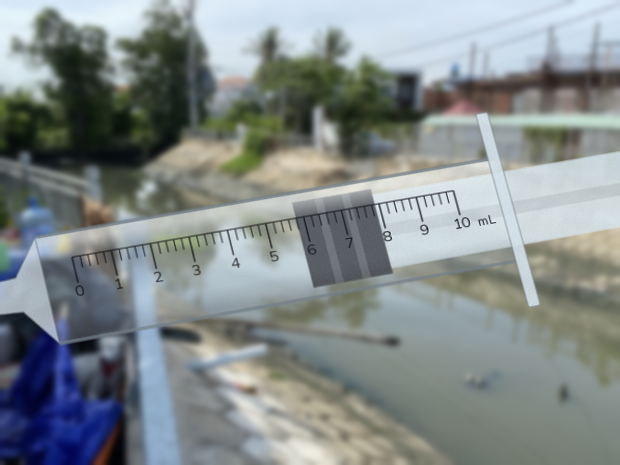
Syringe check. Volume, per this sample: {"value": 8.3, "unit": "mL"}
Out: {"value": 5.8, "unit": "mL"}
